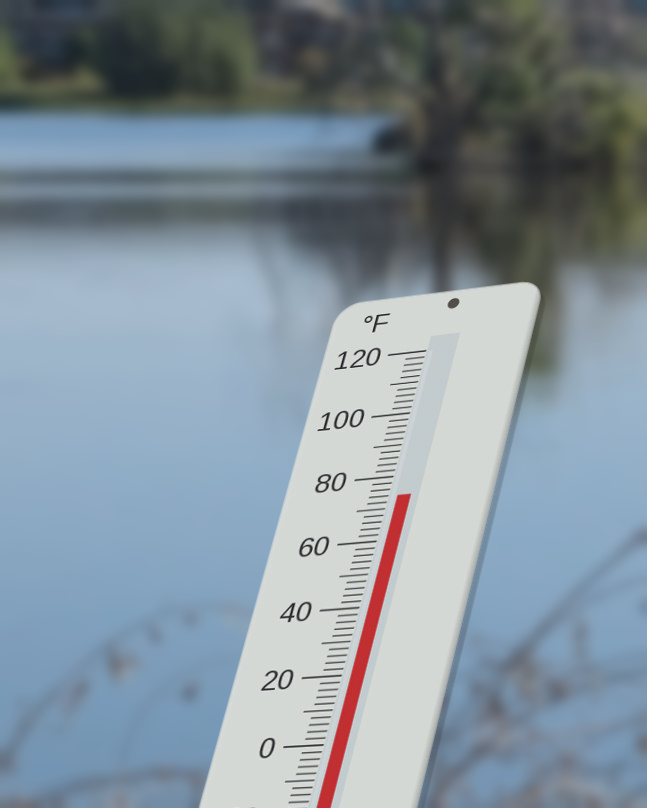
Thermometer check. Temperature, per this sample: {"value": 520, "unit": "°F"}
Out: {"value": 74, "unit": "°F"}
